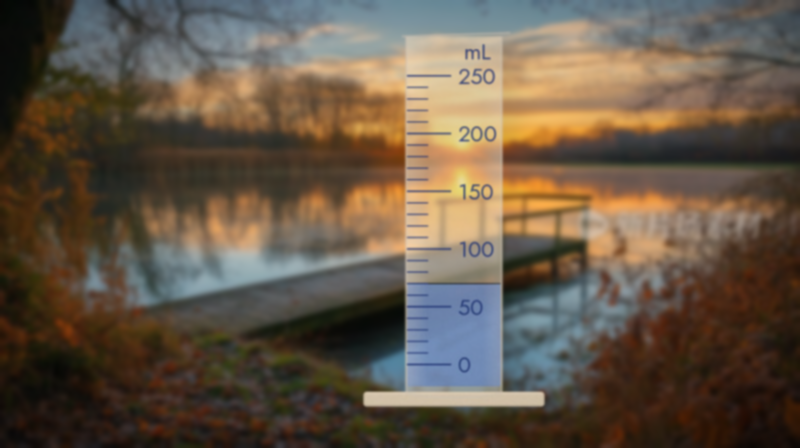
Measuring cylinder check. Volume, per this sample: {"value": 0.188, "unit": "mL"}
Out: {"value": 70, "unit": "mL"}
